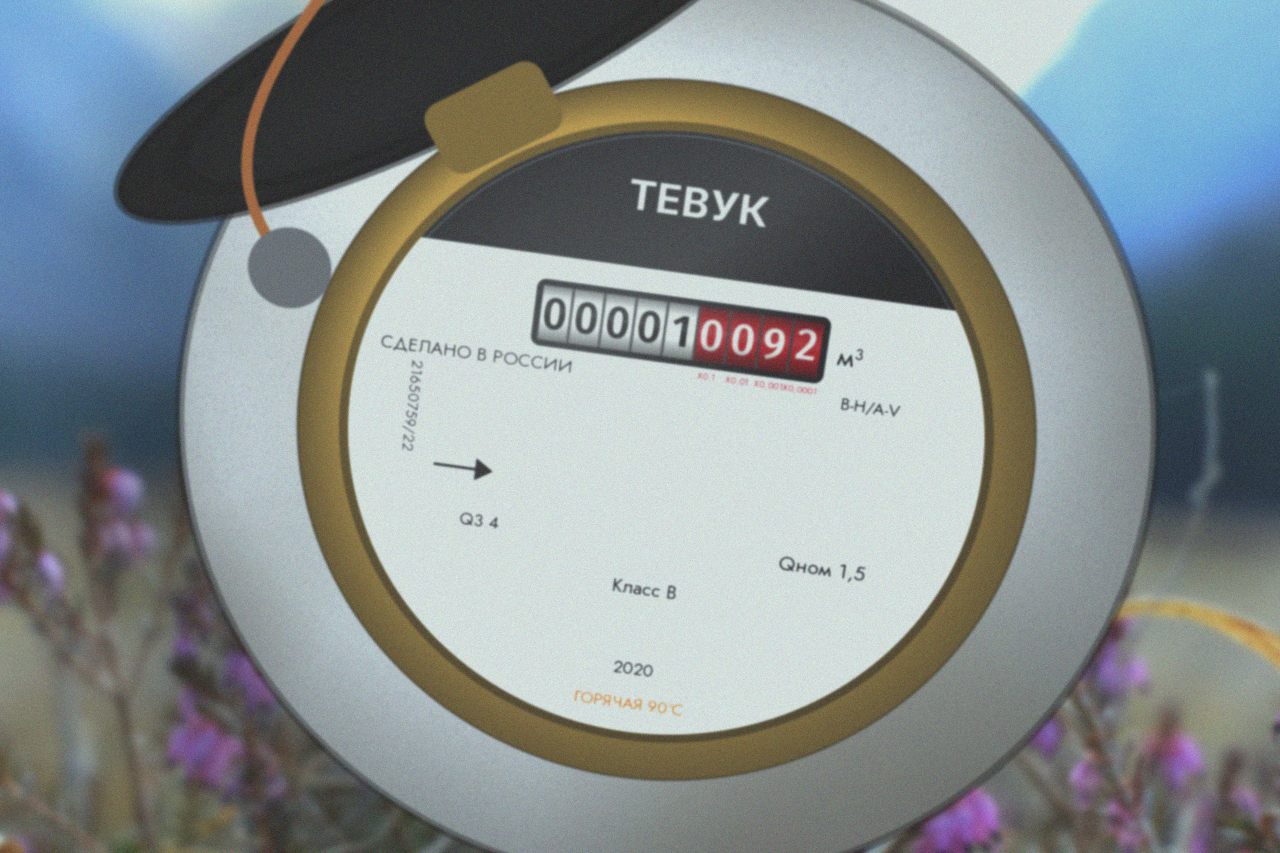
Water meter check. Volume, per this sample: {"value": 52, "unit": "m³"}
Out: {"value": 1.0092, "unit": "m³"}
